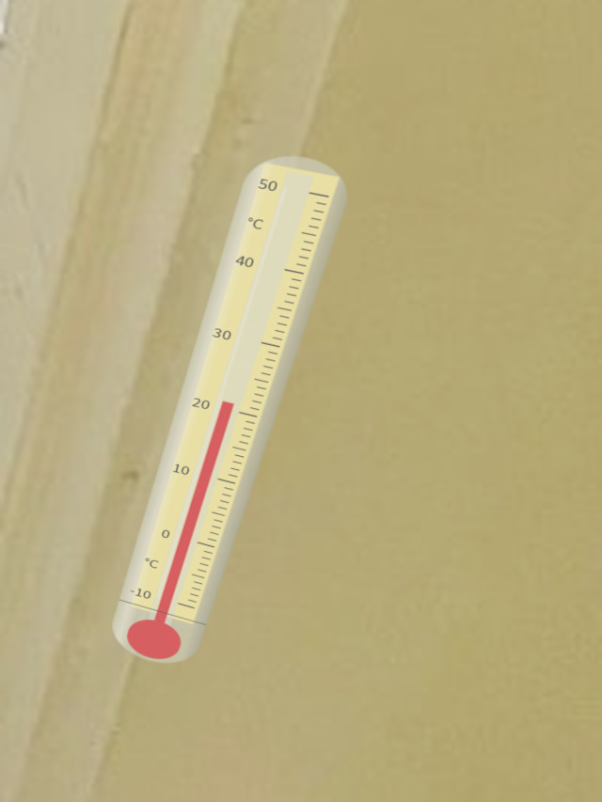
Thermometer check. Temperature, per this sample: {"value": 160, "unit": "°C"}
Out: {"value": 21, "unit": "°C"}
